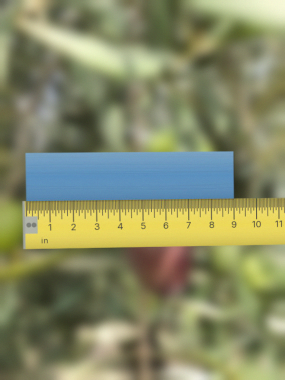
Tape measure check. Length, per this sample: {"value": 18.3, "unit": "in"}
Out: {"value": 9, "unit": "in"}
